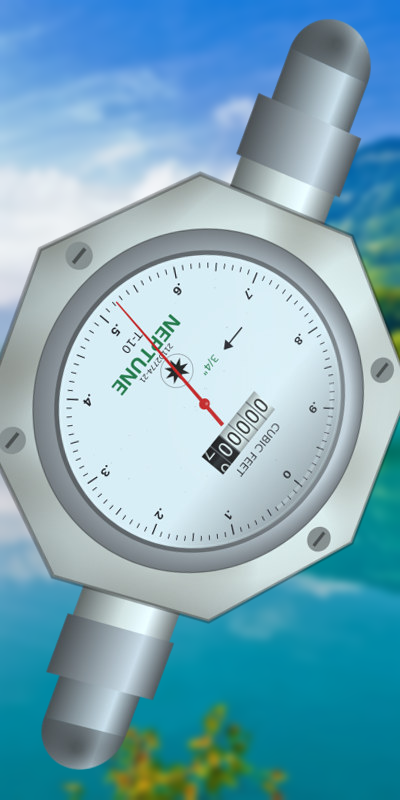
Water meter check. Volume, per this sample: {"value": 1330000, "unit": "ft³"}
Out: {"value": 6.52, "unit": "ft³"}
